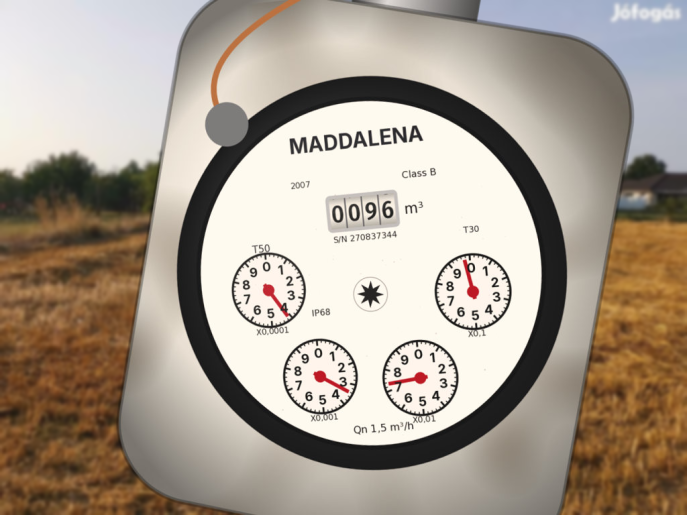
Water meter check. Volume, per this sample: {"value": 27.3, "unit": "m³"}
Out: {"value": 95.9734, "unit": "m³"}
